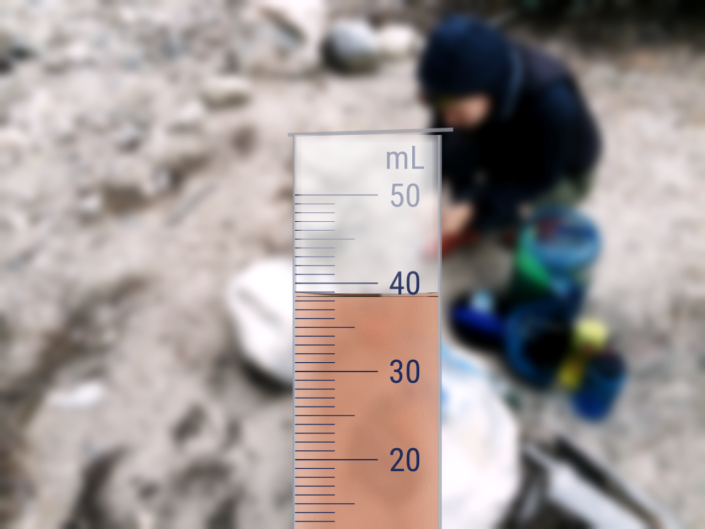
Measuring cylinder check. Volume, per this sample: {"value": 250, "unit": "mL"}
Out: {"value": 38.5, "unit": "mL"}
